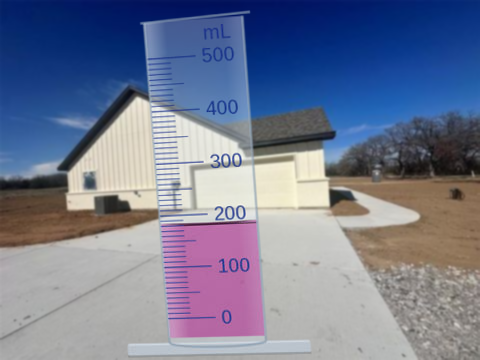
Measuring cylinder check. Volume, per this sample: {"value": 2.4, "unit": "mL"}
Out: {"value": 180, "unit": "mL"}
